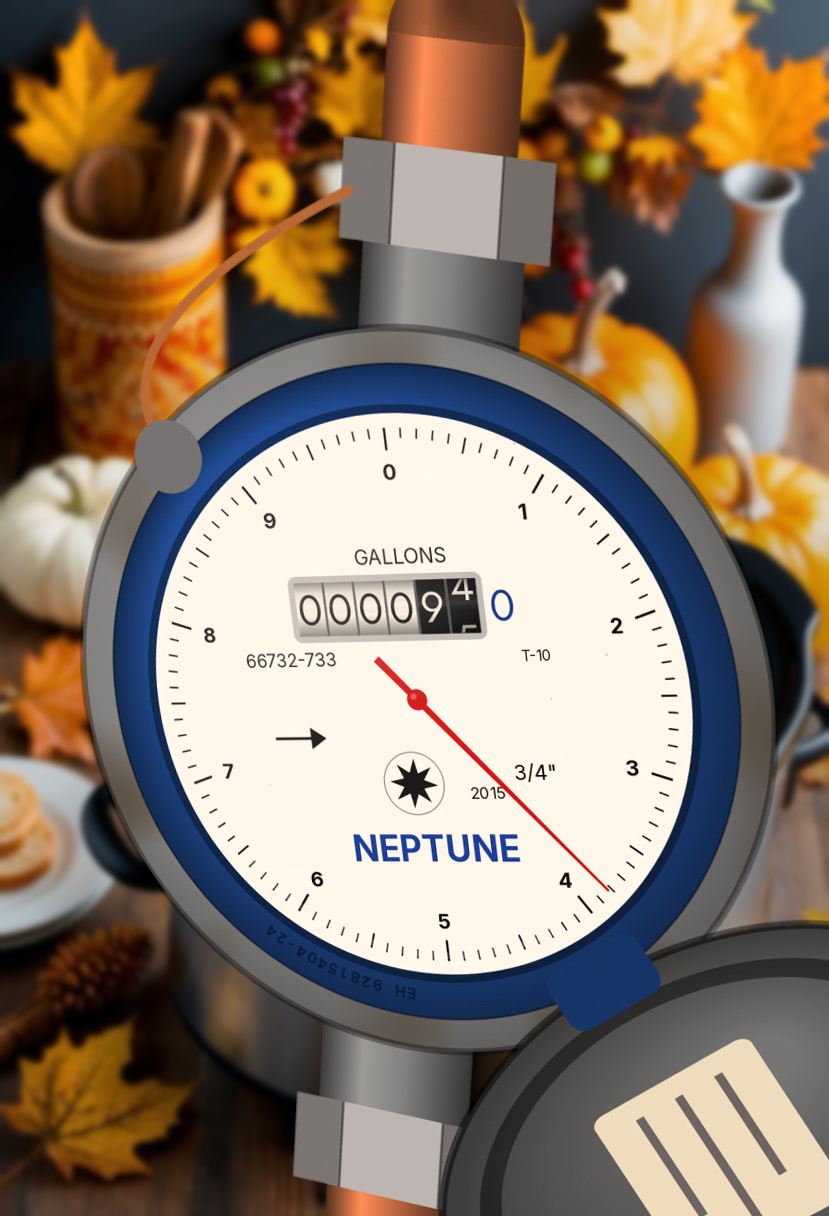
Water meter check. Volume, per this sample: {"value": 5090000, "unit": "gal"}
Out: {"value": 943.8, "unit": "gal"}
